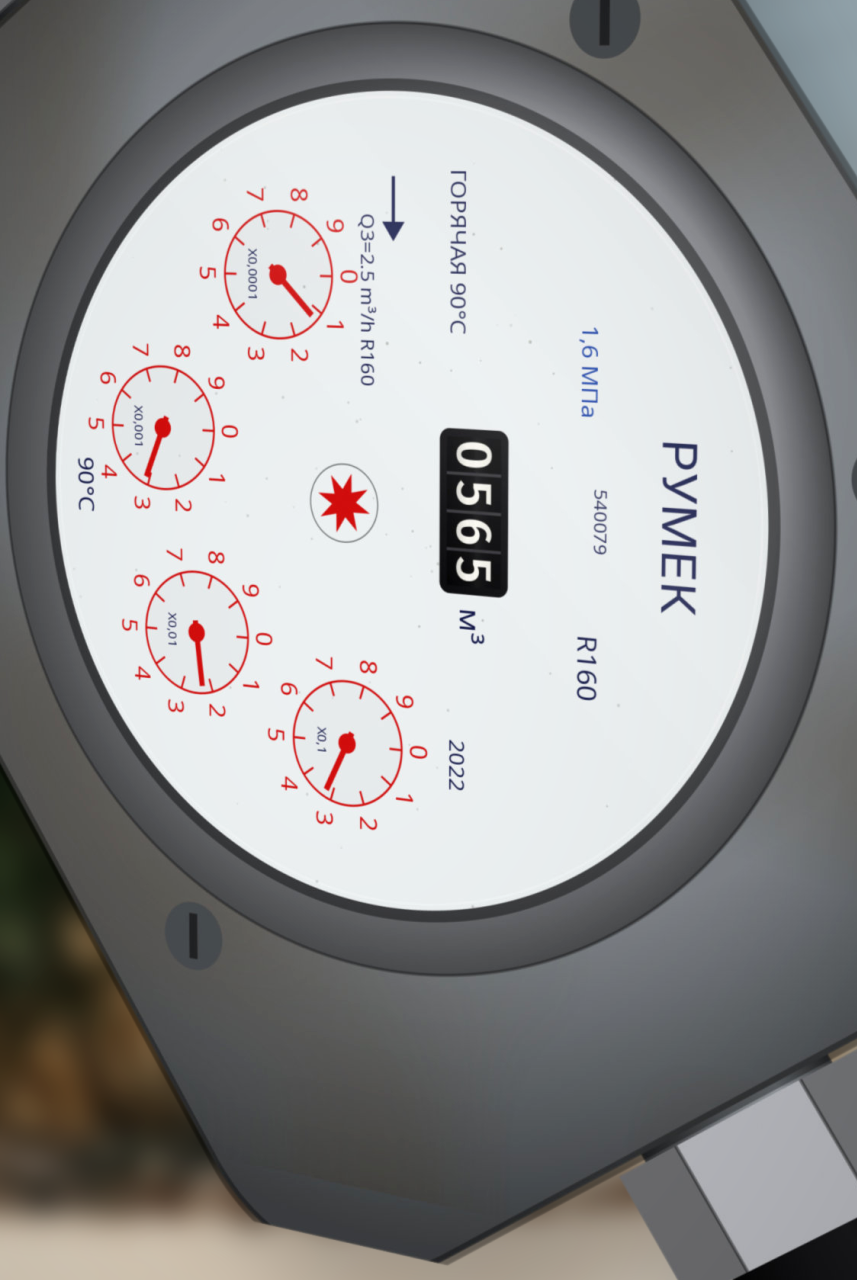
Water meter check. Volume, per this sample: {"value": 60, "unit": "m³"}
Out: {"value": 565.3231, "unit": "m³"}
